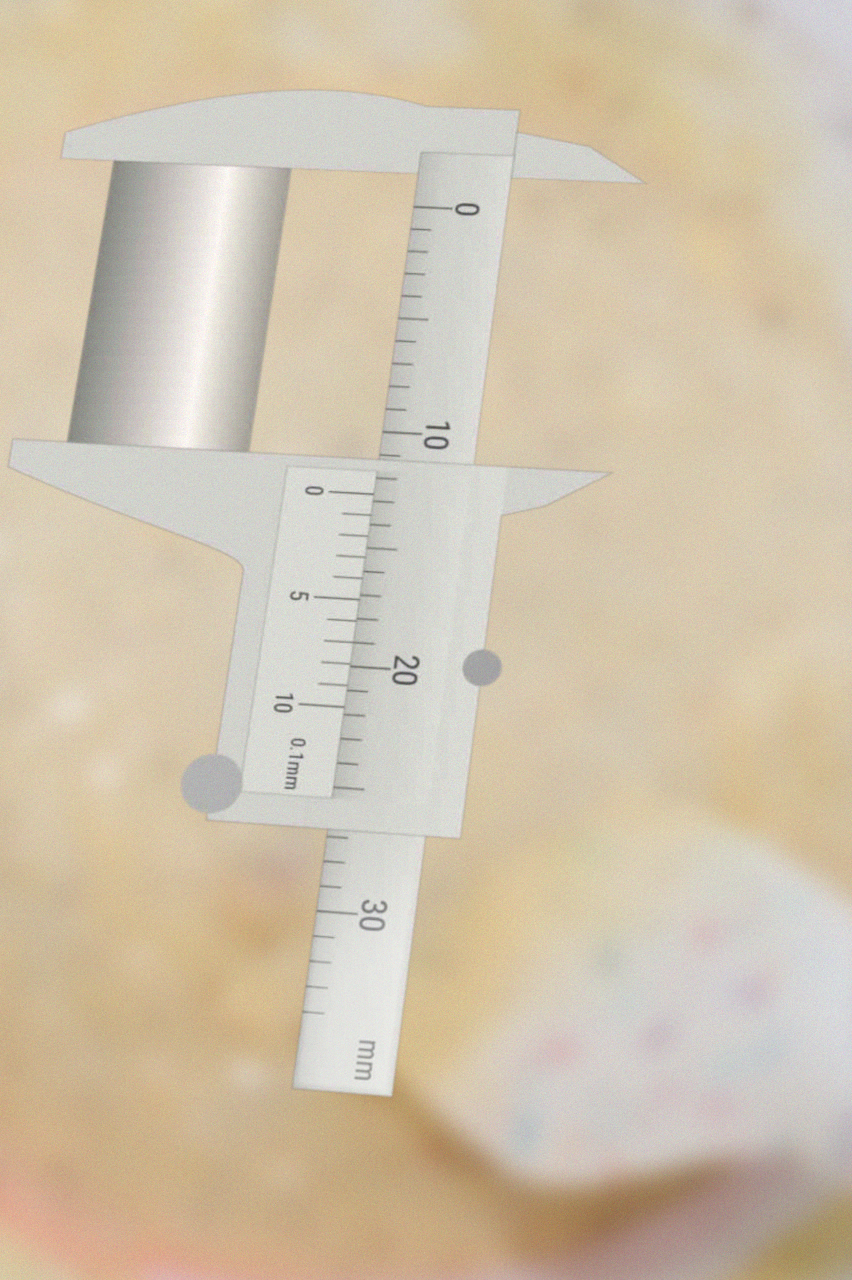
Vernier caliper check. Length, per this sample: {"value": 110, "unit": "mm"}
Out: {"value": 12.7, "unit": "mm"}
